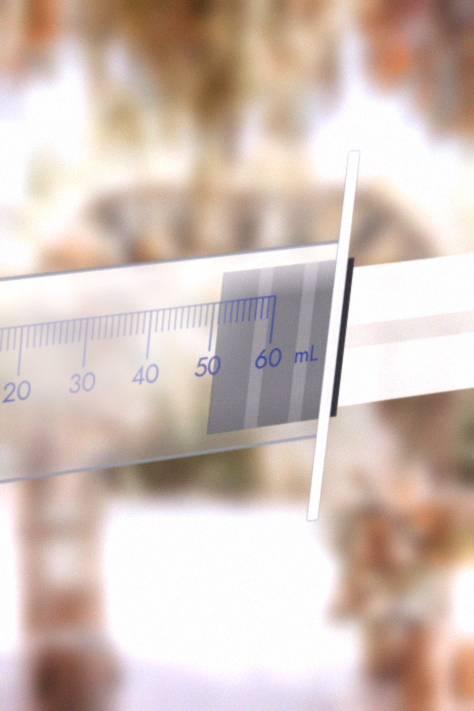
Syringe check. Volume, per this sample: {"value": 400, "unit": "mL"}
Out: {"value": 51, "unit": "mL"}
